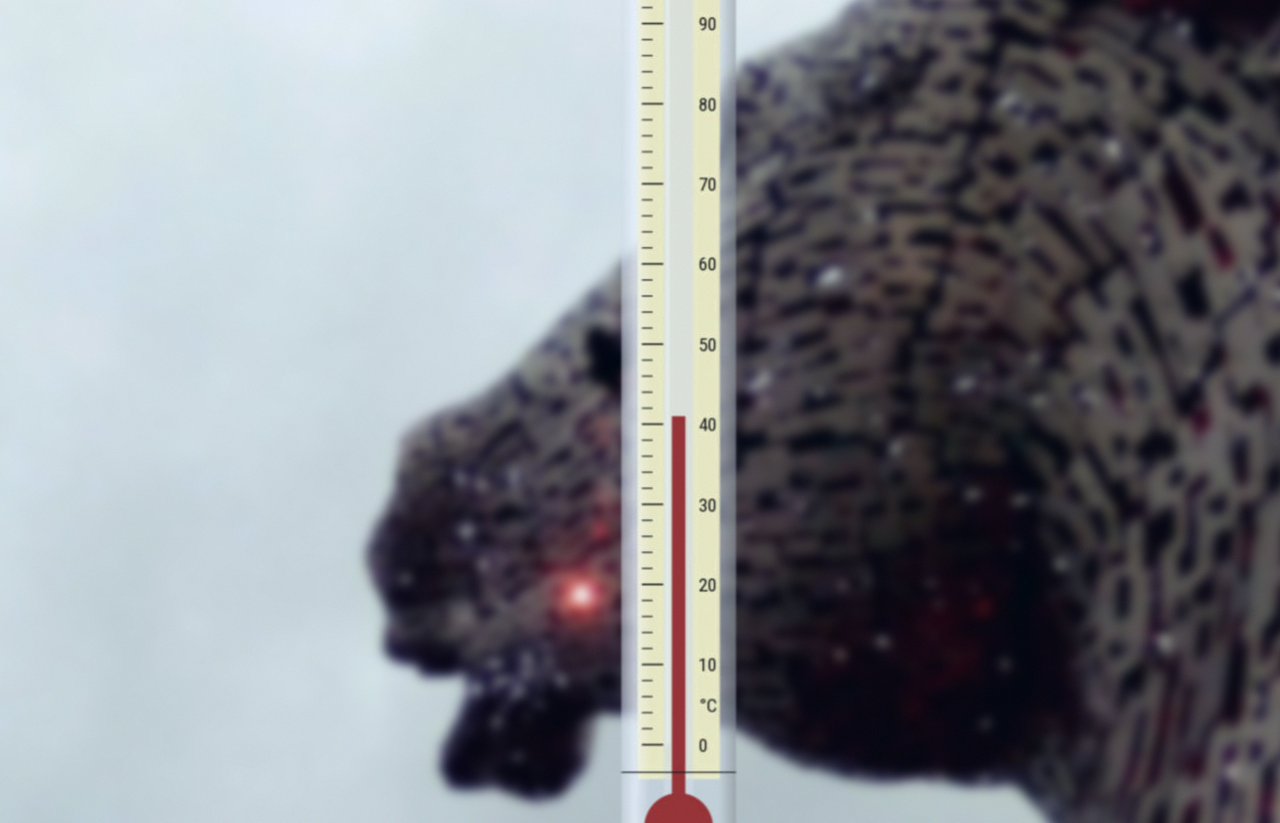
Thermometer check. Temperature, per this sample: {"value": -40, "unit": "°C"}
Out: {"value": 41, "unit": "°C"}
